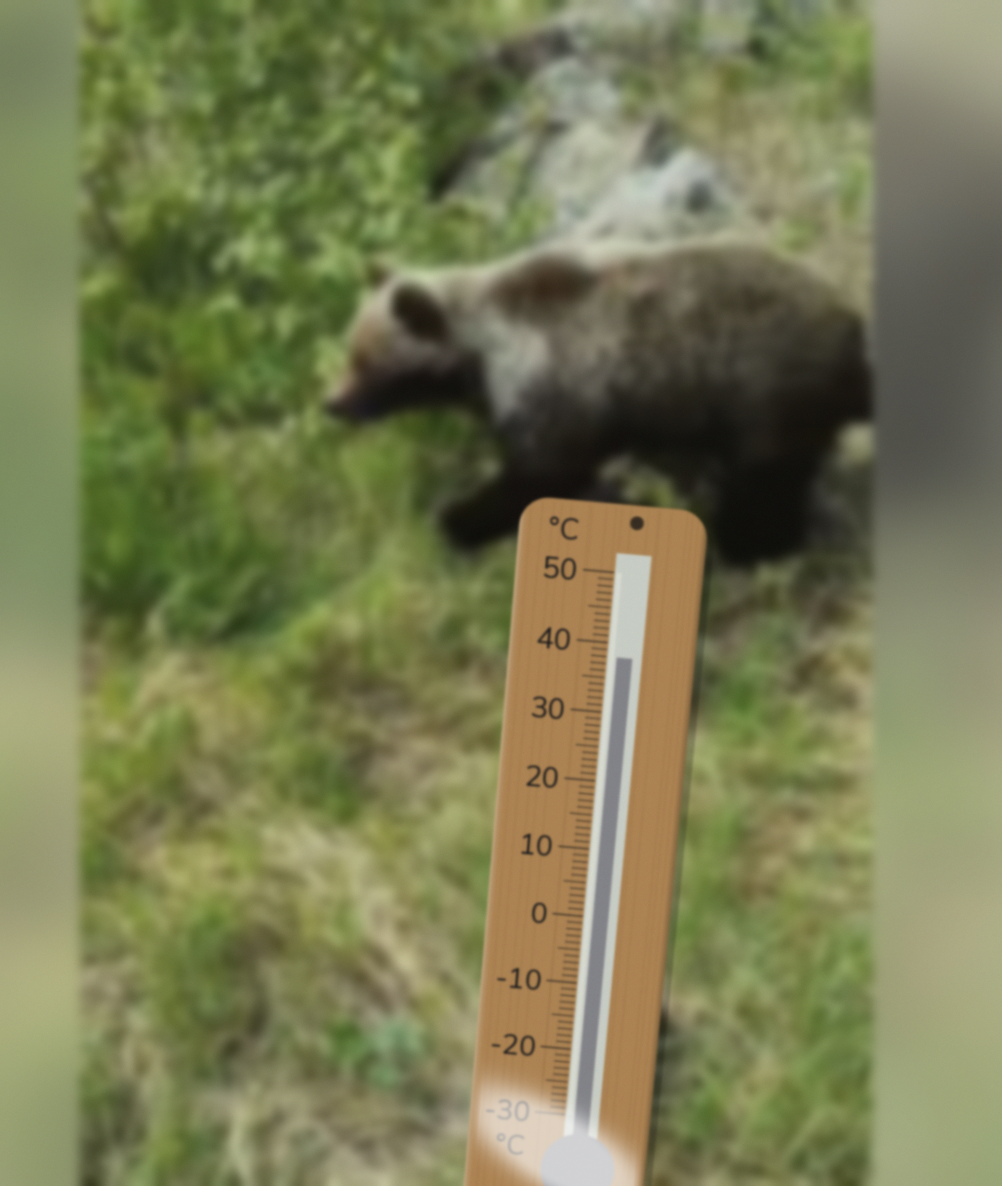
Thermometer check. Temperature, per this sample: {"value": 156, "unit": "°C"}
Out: {"value": 38, "unit": "°C"}
